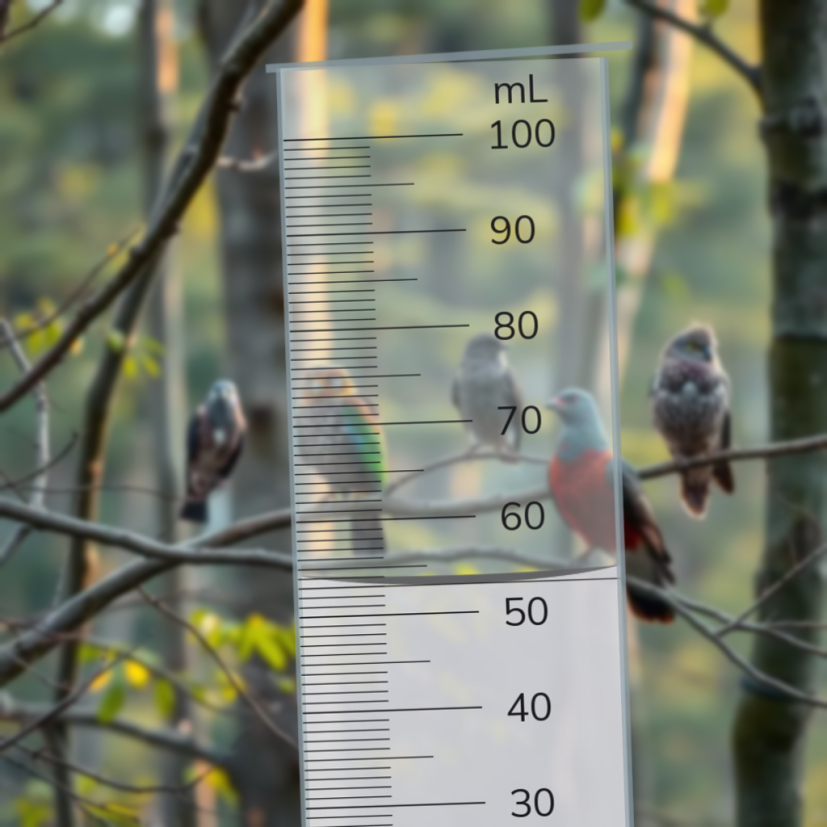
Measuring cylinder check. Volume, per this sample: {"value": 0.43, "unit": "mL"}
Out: {"value": 53, "unit": "mL"}
